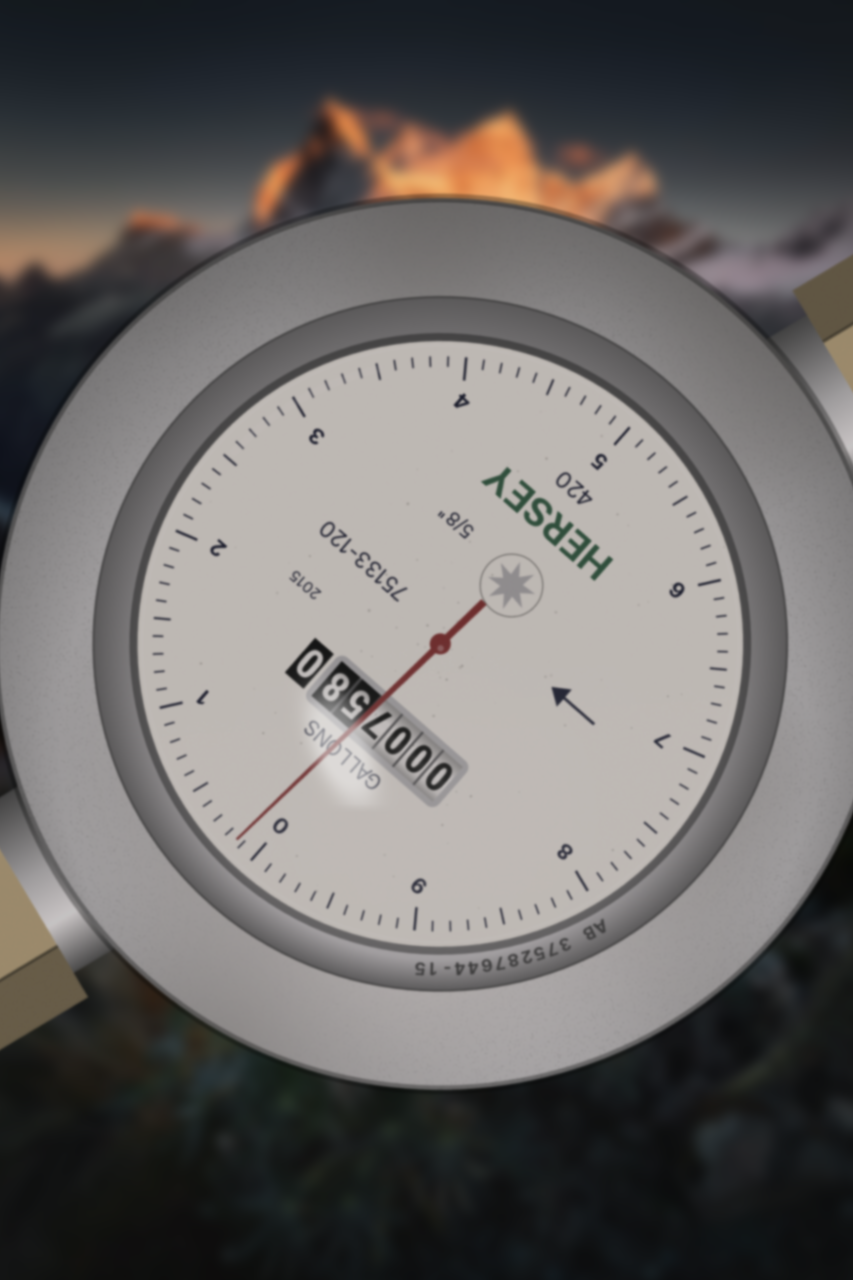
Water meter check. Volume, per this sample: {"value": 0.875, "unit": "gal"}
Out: {"value": 7580.1, "unit": "gal"}
